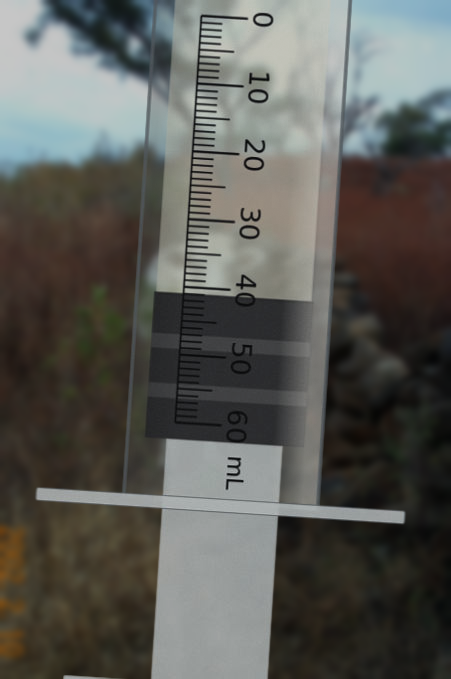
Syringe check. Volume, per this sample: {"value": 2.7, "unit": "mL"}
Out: {"value": 41, "unit": "mL"}
